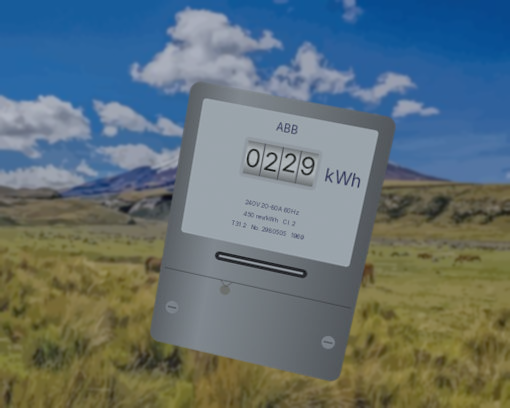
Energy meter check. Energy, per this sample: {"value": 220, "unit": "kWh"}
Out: {"value": 229, "unit": "kWh"}
